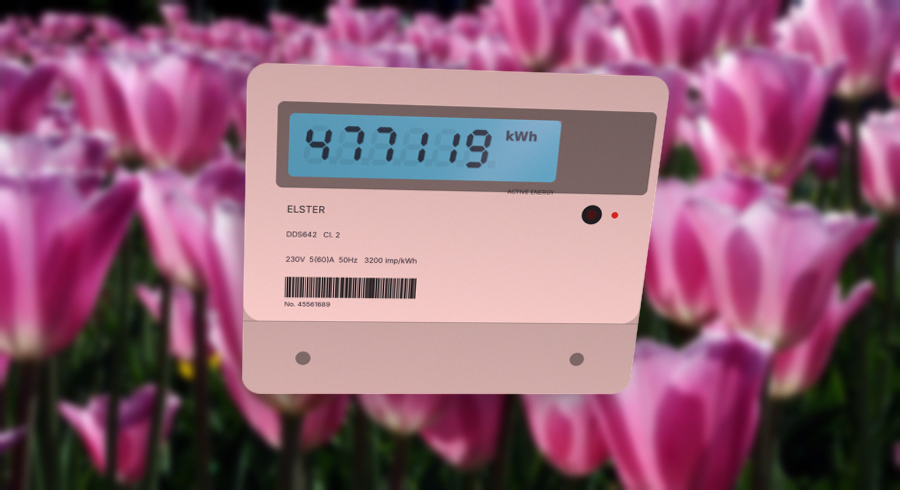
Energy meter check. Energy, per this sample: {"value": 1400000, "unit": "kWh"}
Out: {"value": 477119, "unit": "kWh"}
